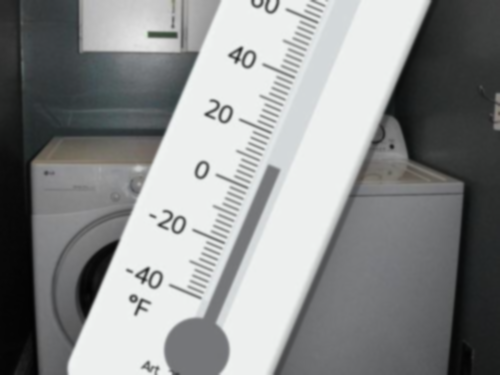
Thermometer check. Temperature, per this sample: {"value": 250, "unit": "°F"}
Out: {"value": 10, "unit": "°F"}
